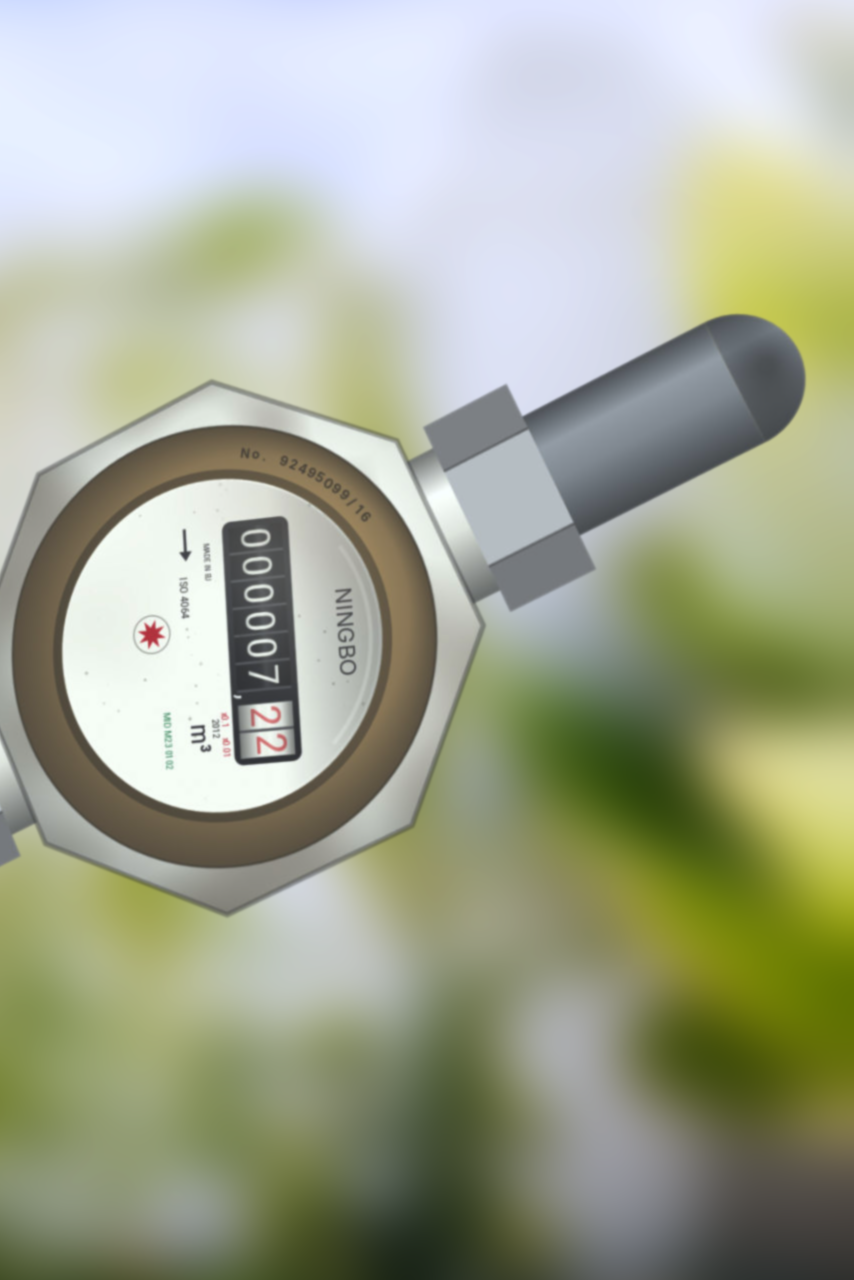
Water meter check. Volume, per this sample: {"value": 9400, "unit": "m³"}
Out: {"value": 7.22, "unit": "m³"}
